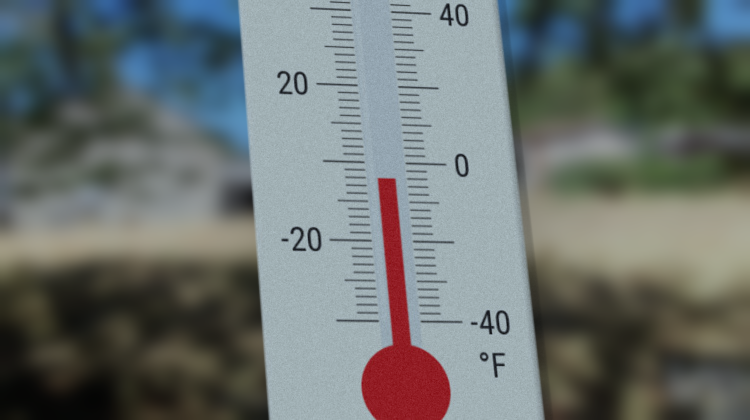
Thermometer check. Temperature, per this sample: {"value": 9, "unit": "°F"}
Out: {"value": -4, "unit": "°F"}
